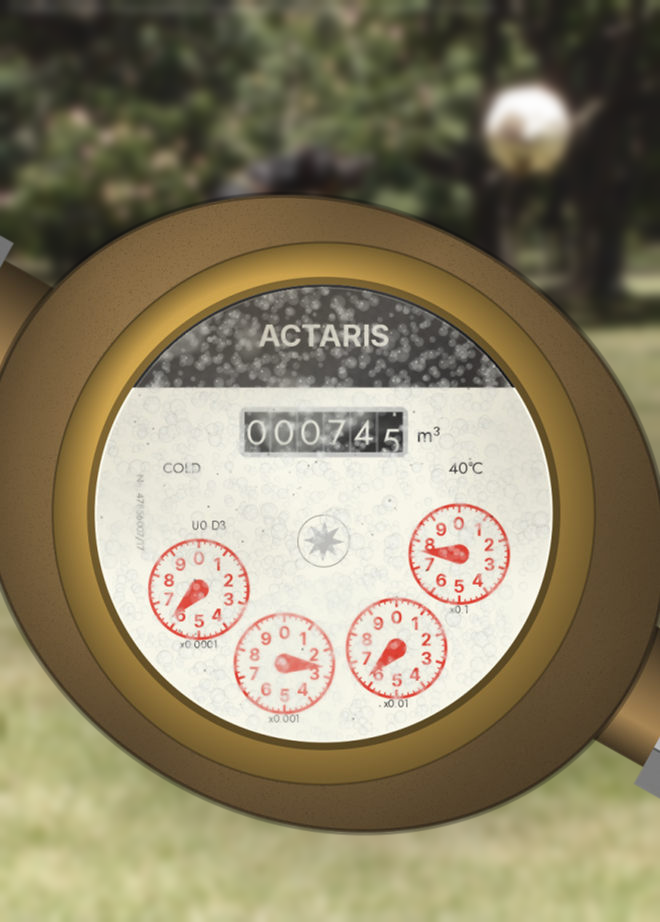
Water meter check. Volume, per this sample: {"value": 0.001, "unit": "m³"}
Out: {"value": 744.7626, "unit": "m³"}
